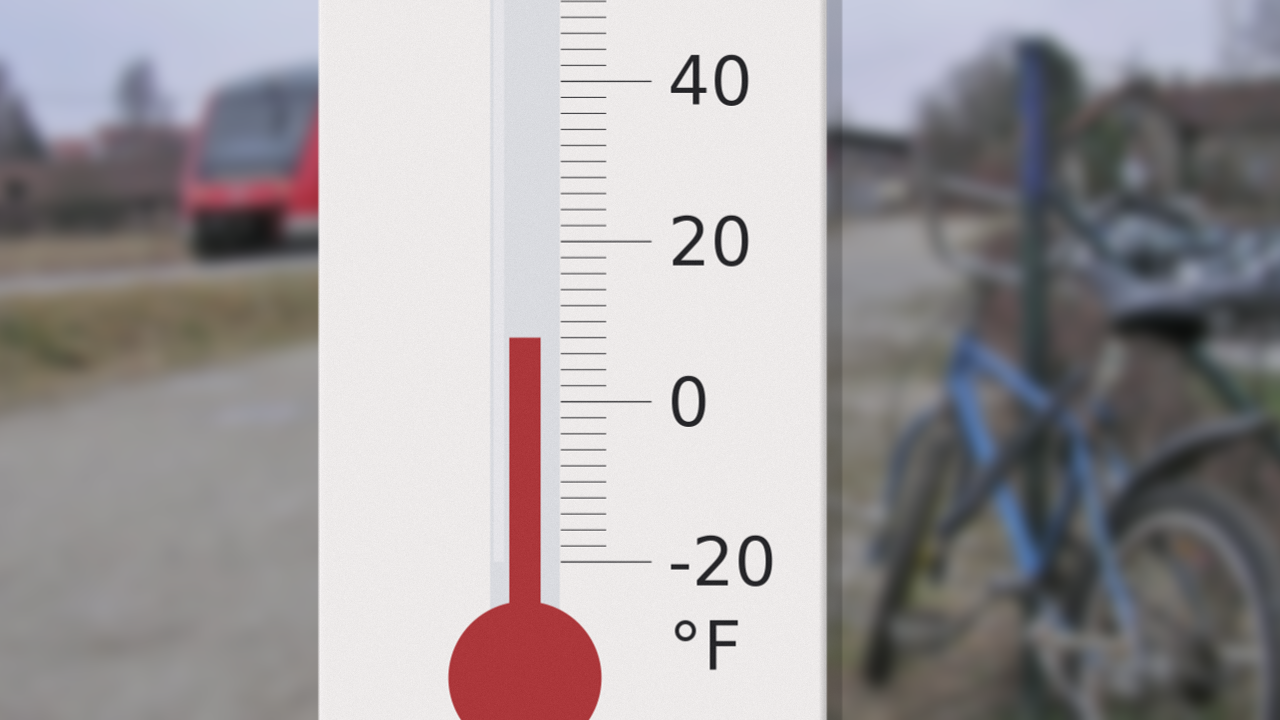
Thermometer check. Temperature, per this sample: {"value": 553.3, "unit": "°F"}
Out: {"value": 8, "unit": "°F"}
